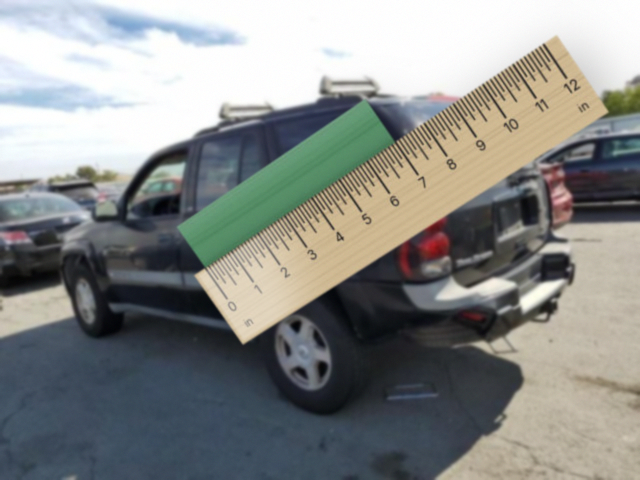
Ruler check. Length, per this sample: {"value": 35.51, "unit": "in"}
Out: {"value": 7, "unit": "in"}
